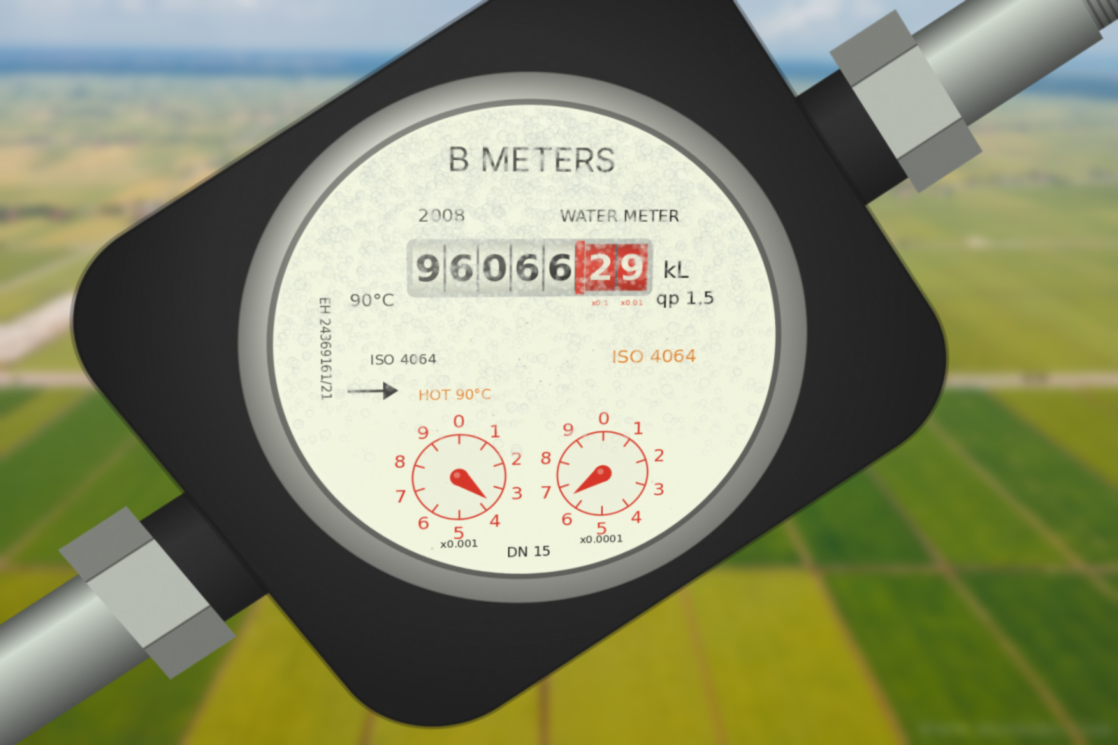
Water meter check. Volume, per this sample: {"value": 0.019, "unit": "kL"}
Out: {"value": 96066.2936, "unit": "kL"}
